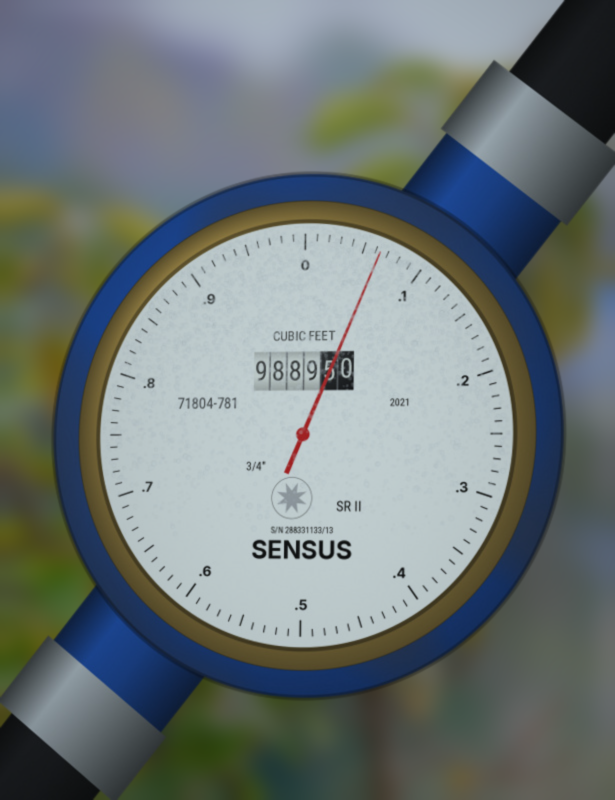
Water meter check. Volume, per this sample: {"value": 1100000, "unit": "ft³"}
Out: {"value": 988950.06, "unit": "ft³"}
